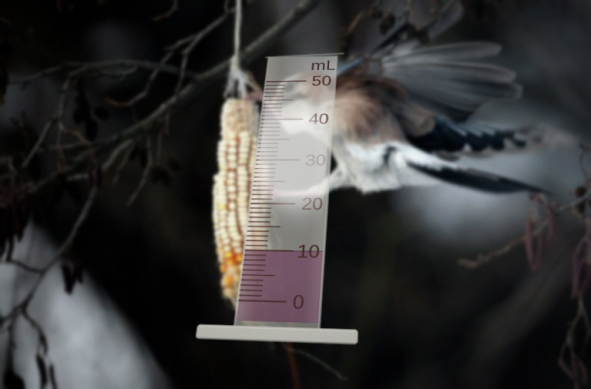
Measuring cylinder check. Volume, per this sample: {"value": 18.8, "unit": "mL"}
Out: {"value": 10, "unit": "mL"}
